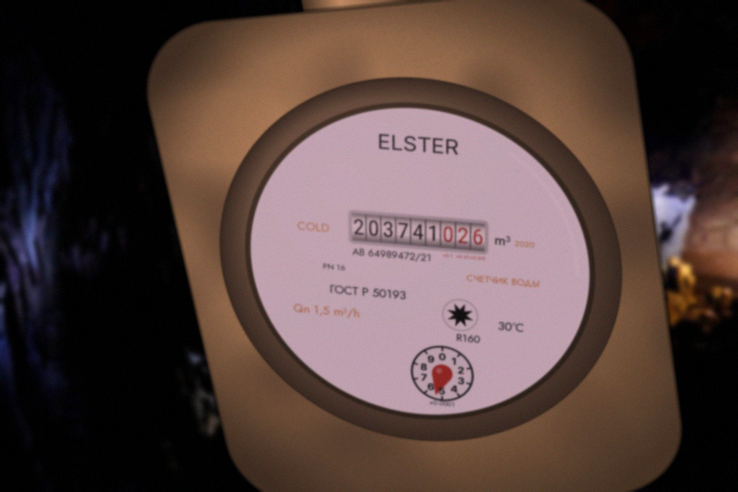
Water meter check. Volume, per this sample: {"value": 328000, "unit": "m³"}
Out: {"value": 203741.0265, "unit": "m³"}
